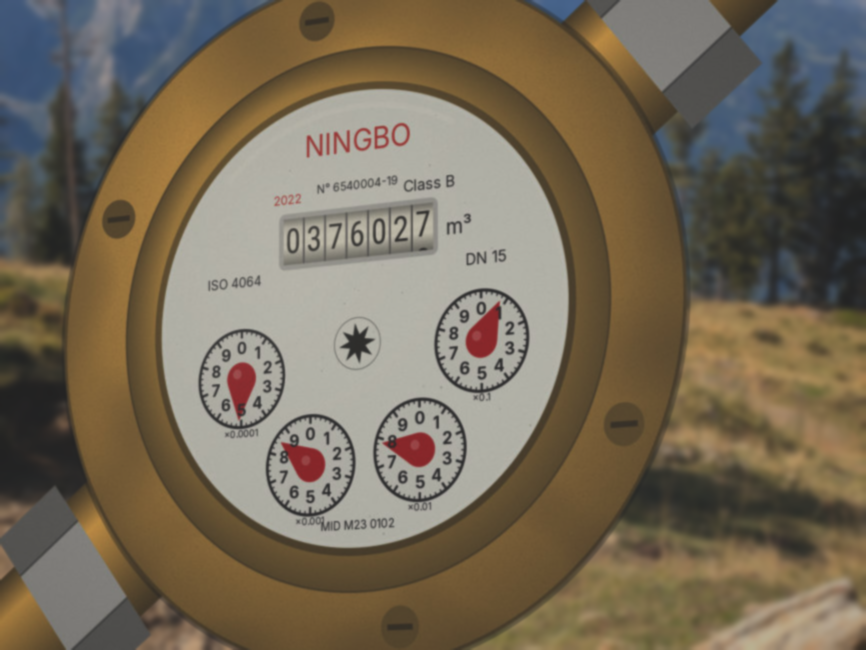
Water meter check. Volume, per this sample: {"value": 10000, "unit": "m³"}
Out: {"value": 376027.0785, "unit": "m³"}
